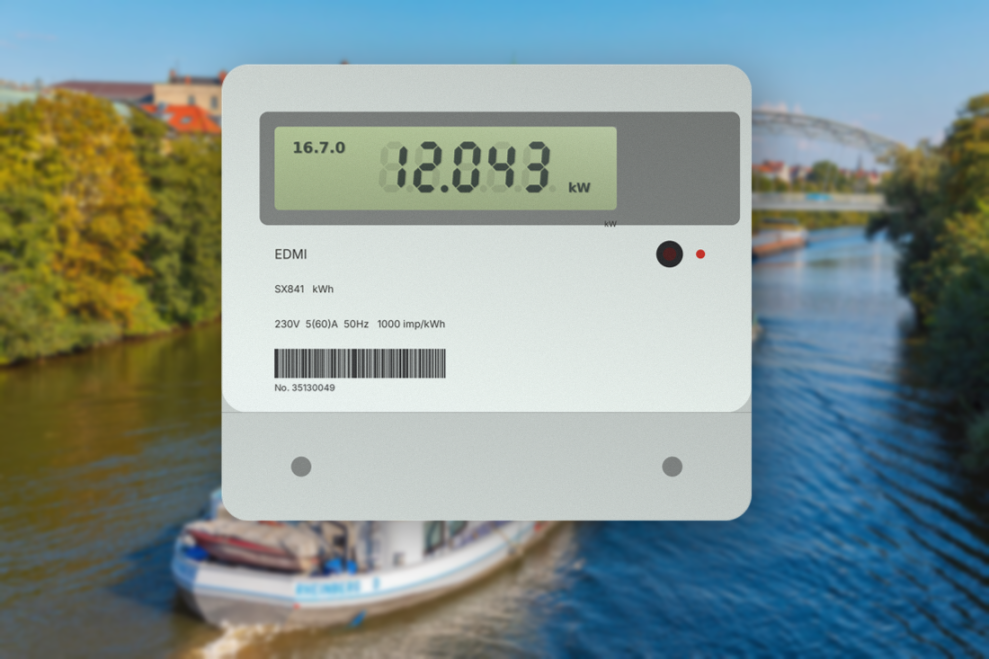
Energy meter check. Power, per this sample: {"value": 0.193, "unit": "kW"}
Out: {"value": 12.043, "unit": "kW"}
